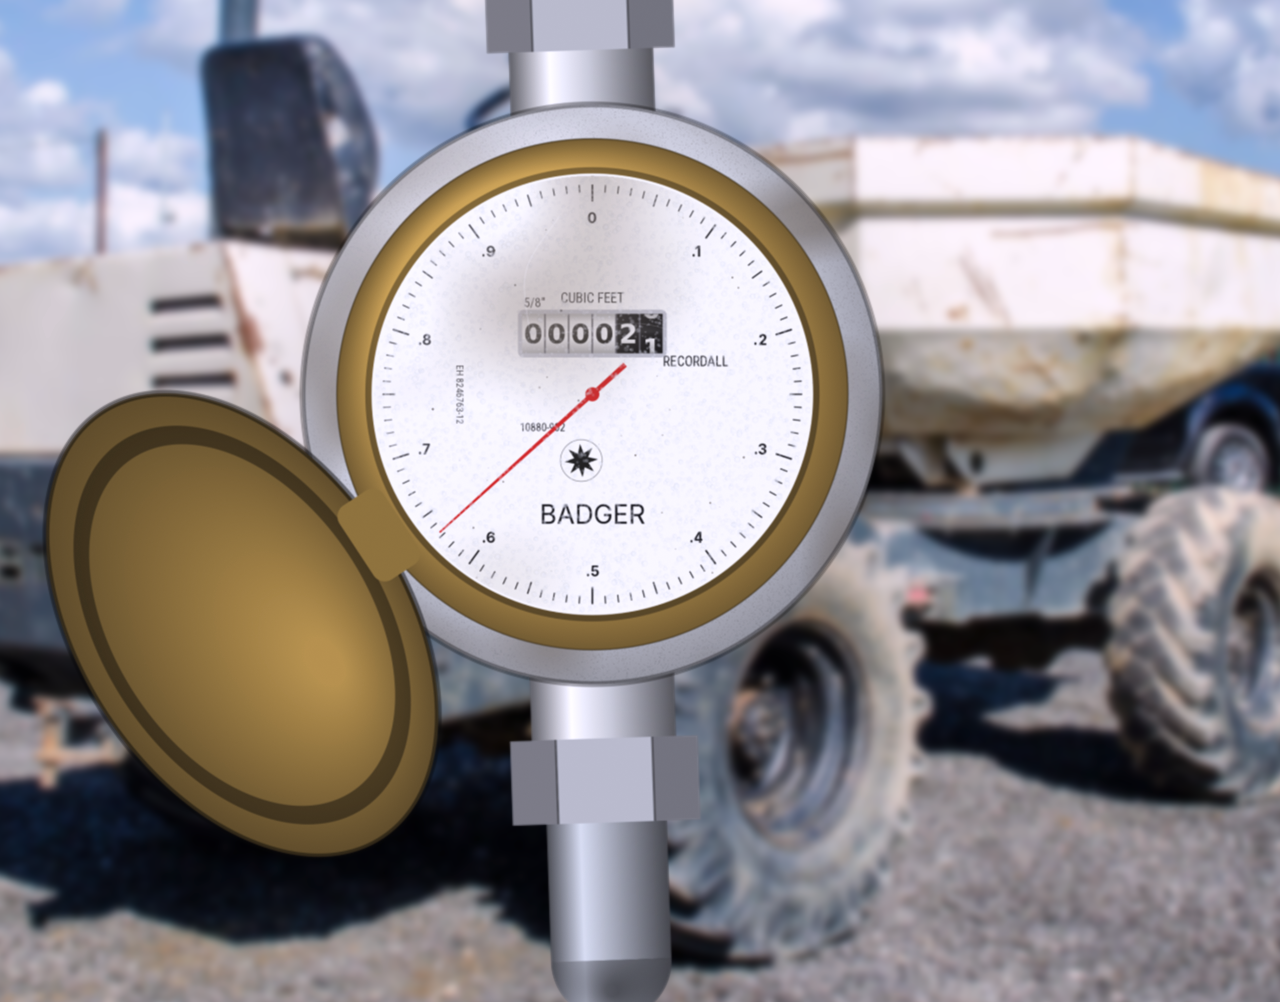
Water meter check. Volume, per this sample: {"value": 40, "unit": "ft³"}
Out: {"value": 20.63, "unit": "ft³"}
